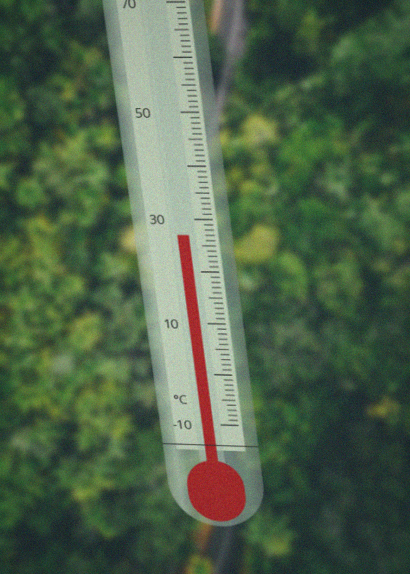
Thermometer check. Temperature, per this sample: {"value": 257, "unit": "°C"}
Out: {"value": 27, "unit": "°C"}
